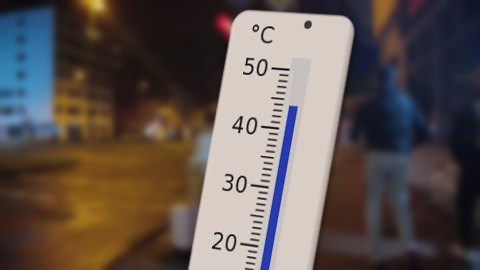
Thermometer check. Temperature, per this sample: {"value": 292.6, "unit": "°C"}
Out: {"value": 44, "unit": "°C"}
